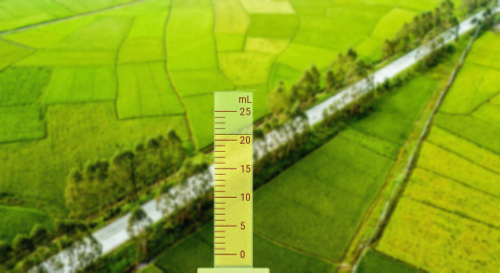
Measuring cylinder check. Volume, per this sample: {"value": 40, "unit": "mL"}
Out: {"value": 21, "unit": "mL"}
